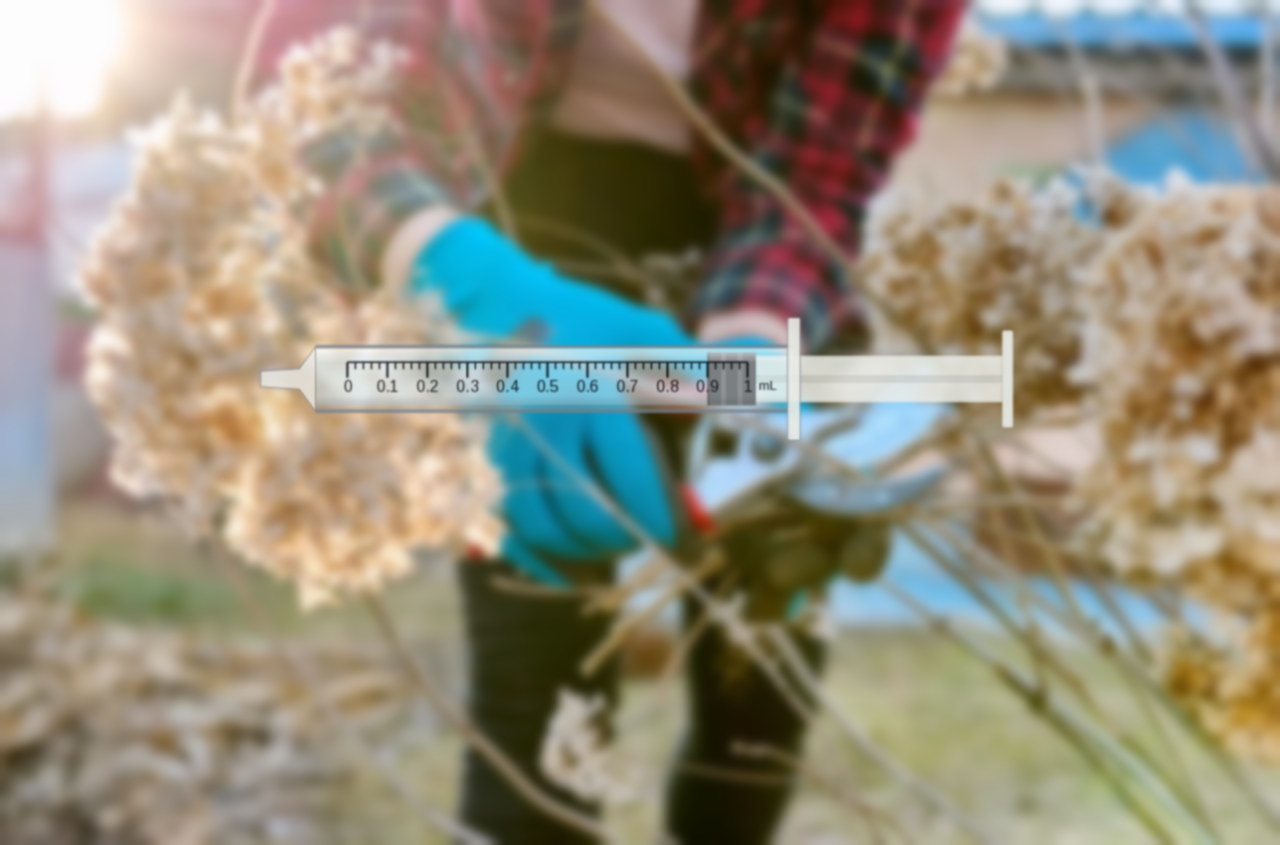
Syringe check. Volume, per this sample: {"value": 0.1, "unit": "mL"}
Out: {"value": 0.9, "unit": "mL"}
